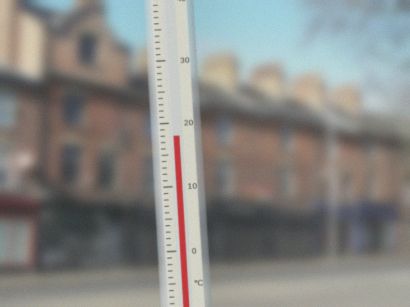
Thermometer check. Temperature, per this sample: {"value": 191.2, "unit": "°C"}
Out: {"value": 18, "unit": "°C"}
